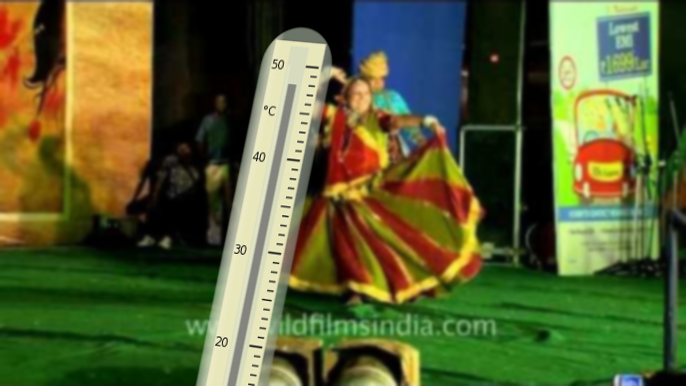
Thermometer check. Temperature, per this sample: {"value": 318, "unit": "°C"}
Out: {"value": 48, "unit": "°C"}
